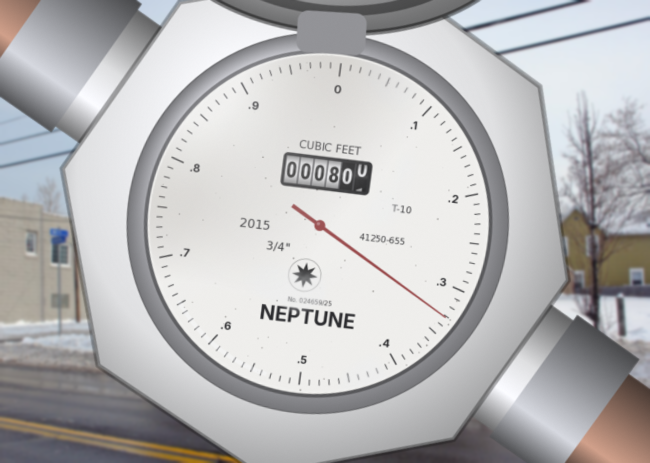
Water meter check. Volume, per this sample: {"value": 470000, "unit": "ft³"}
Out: {"value": 800.33, "unit": "ft³"}
